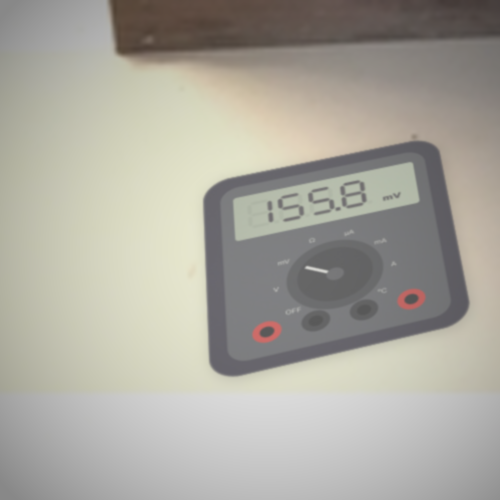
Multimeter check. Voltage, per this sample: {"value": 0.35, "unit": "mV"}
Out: {"value": 155.8, "unit": "mV"}
